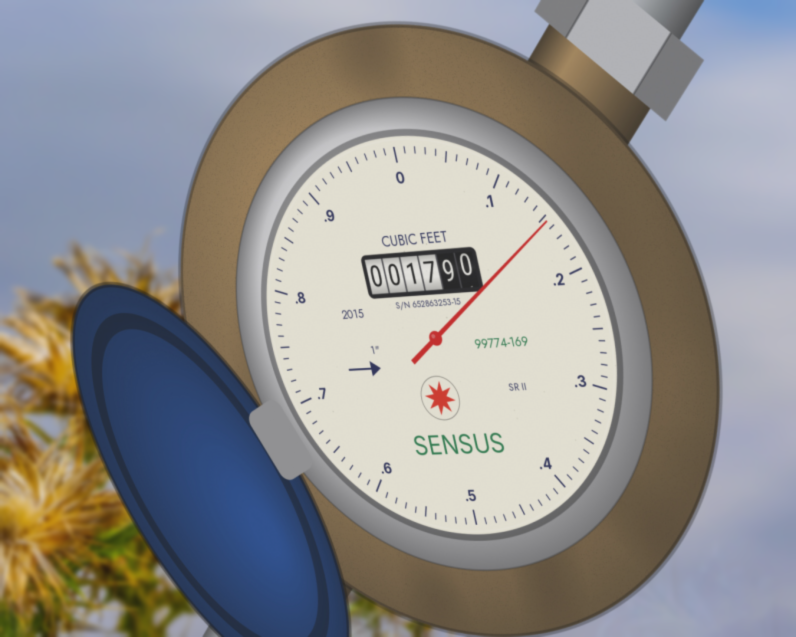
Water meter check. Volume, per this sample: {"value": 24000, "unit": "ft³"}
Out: {"value": 1790.15, "unit": "ft³"}
